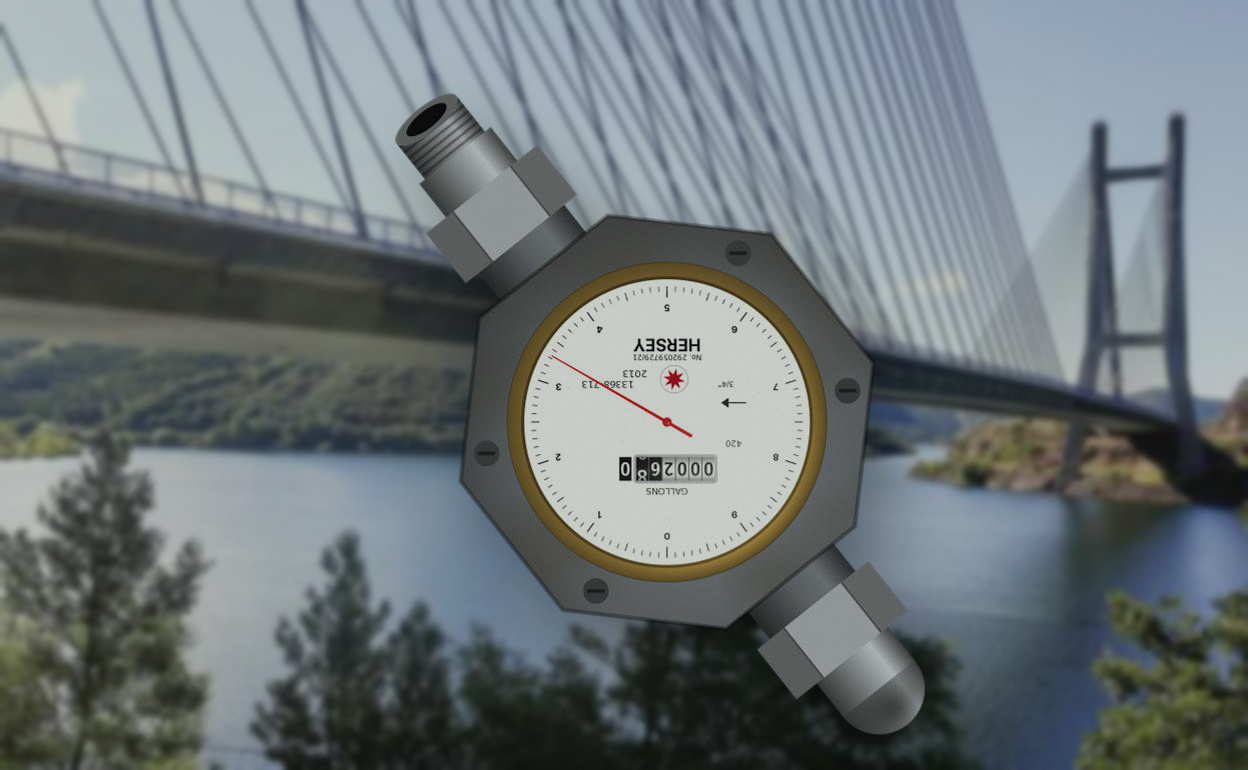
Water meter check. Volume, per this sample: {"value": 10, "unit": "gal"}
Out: {"value": 2683.3, "unit": "gal"}
